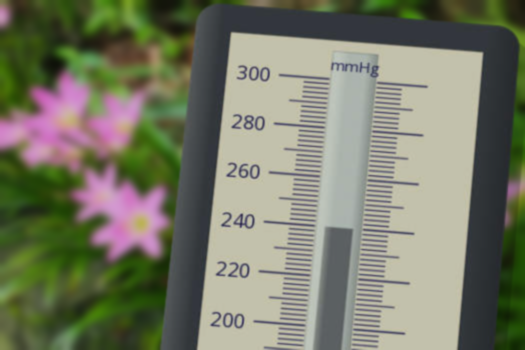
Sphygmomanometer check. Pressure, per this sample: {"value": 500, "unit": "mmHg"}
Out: {"value": 240, "unit": "mmHg"}
